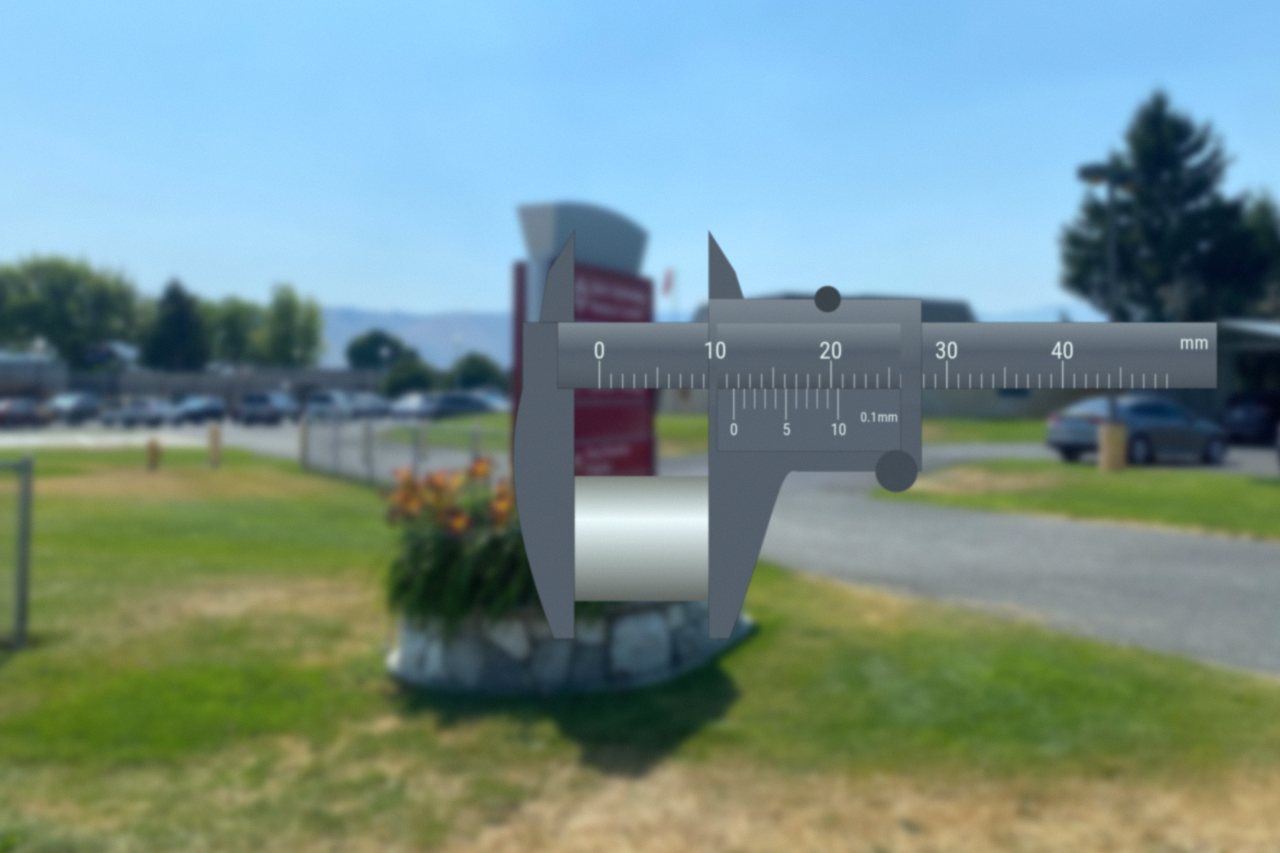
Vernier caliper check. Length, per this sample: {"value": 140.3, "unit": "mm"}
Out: {"value": 11.6, "unit": "mm"}
